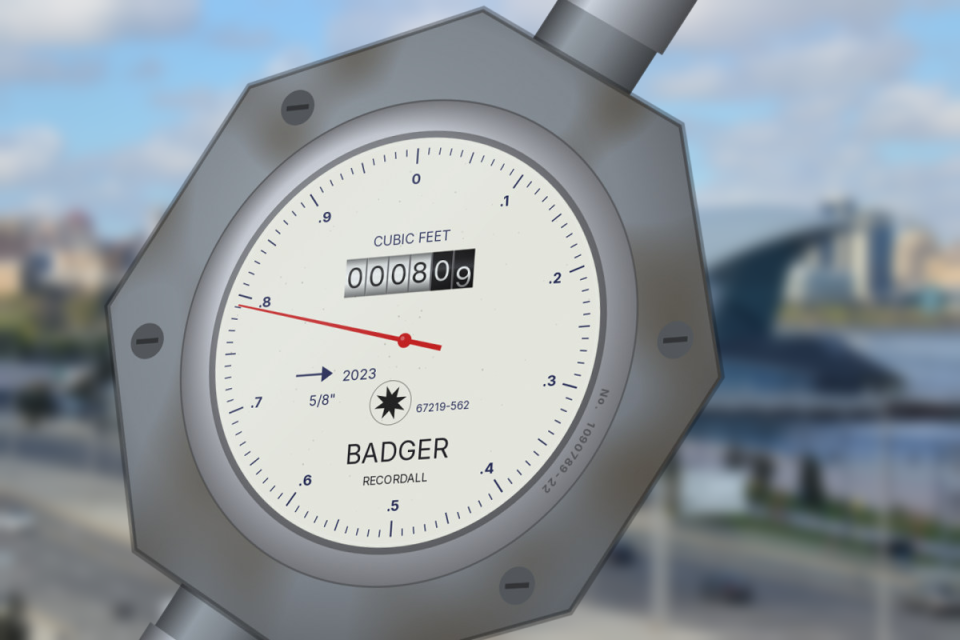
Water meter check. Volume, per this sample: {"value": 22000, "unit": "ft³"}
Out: {"value": 808.79, "unit": "ft³"}
